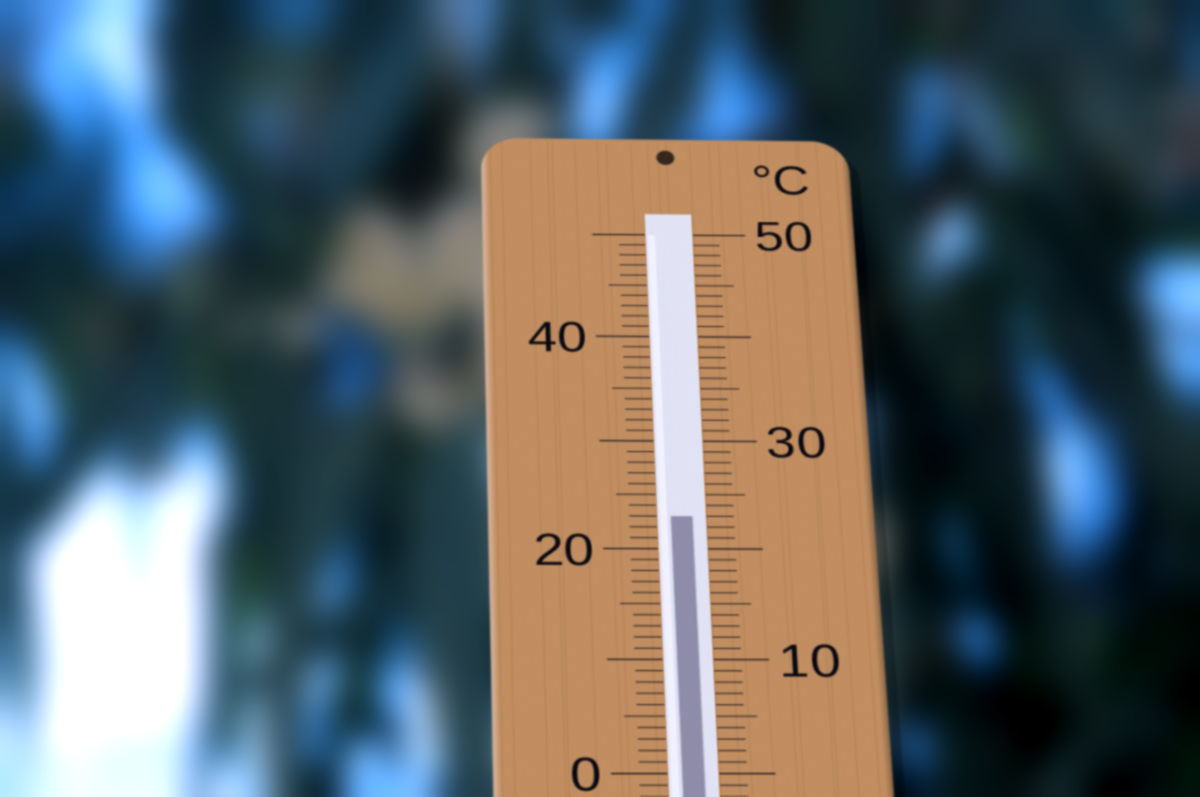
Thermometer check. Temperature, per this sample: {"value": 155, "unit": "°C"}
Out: {"value": 23, "unit": "°C"}
